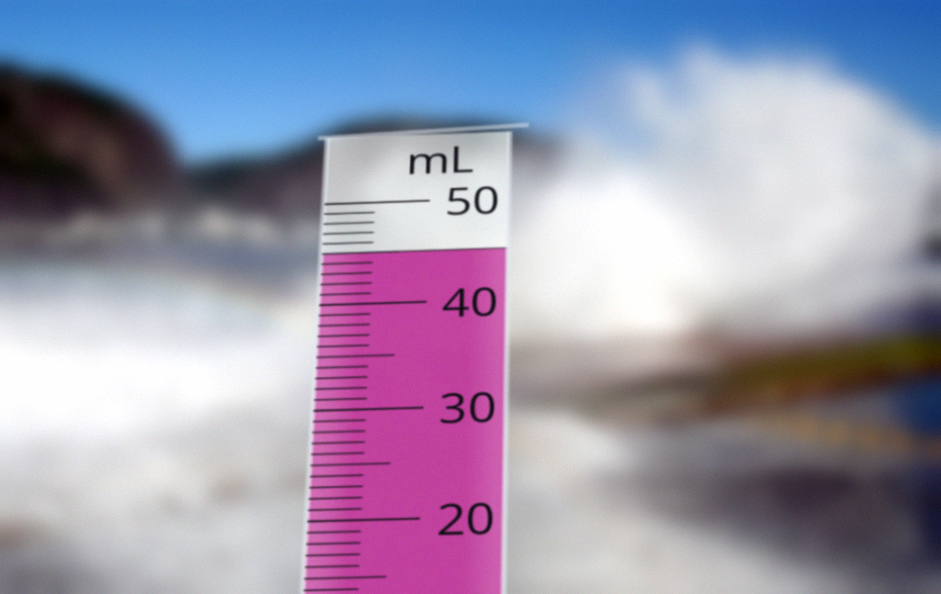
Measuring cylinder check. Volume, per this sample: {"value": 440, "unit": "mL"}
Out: {"value": 45, "unit": "mL"}
